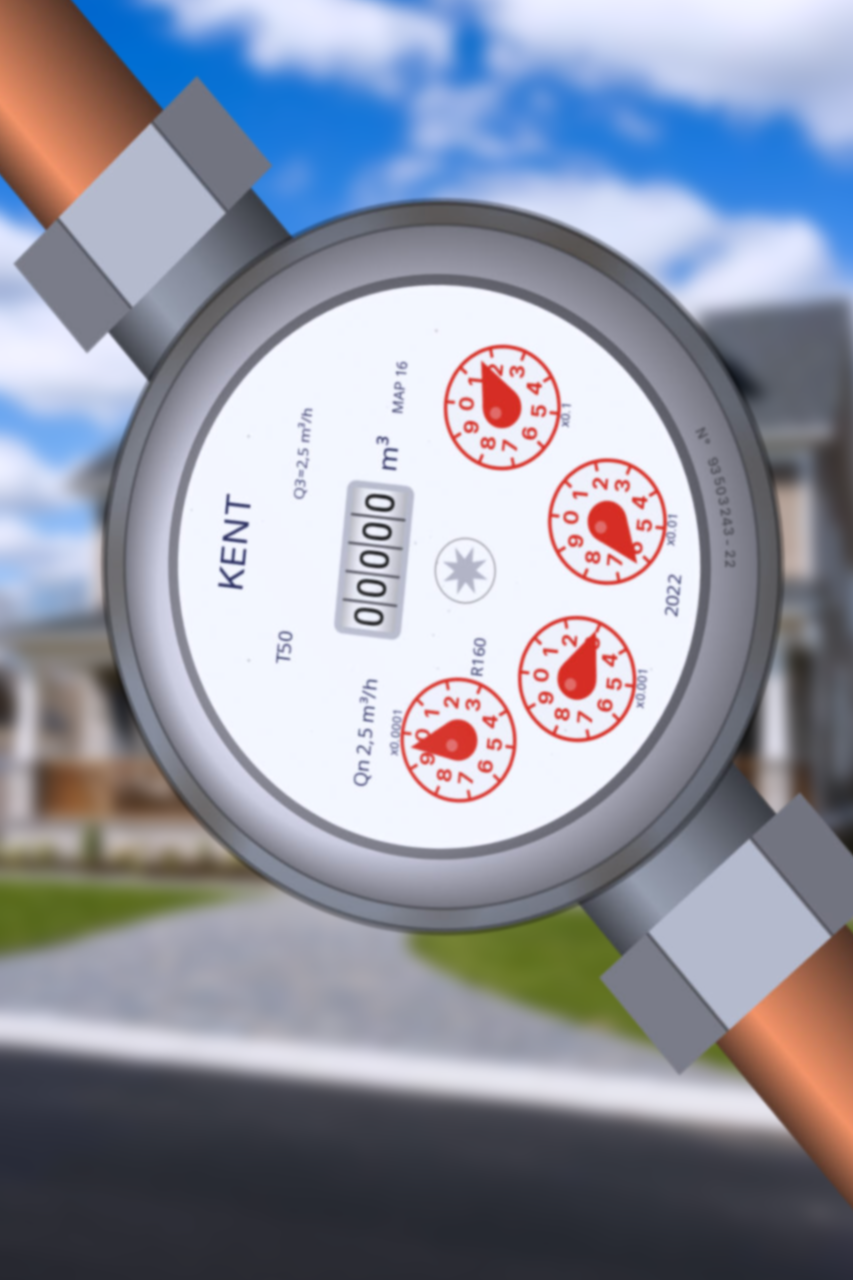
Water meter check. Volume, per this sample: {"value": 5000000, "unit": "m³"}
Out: {"value": 0.1629, "unit": "m³"}
